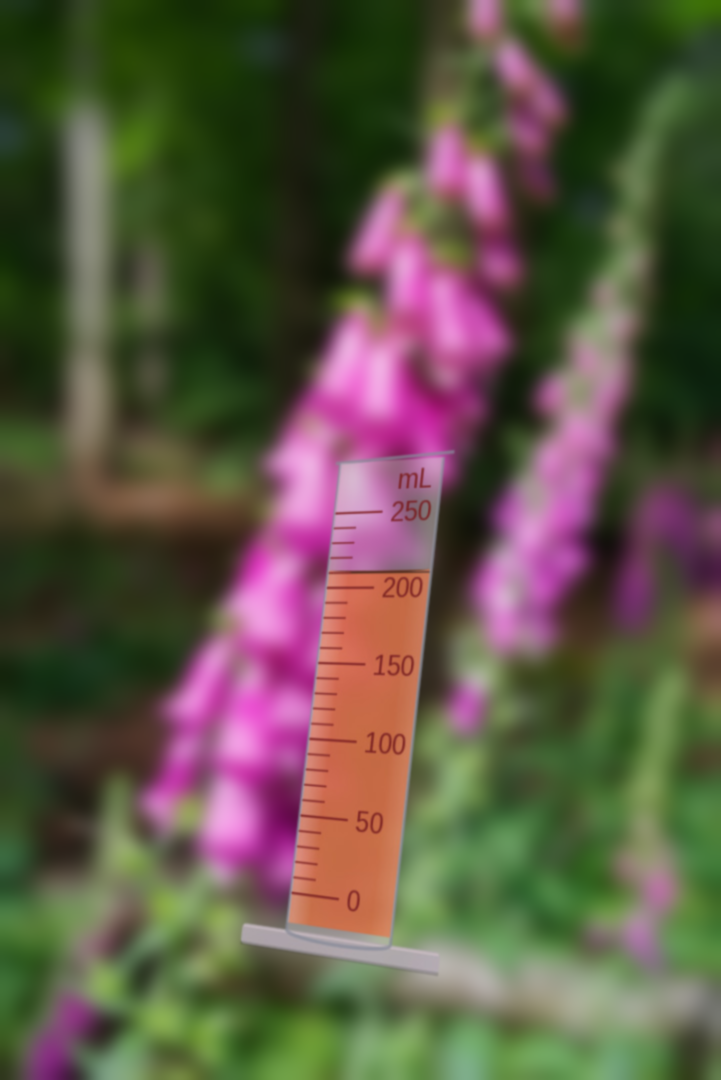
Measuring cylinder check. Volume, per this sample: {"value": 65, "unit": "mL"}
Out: {"value": 210, "unit": "mL"}
